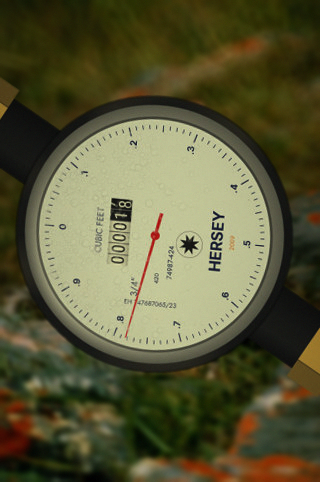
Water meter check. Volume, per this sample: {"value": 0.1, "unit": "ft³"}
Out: {"value": 17.78, "unit": "ft³"}
